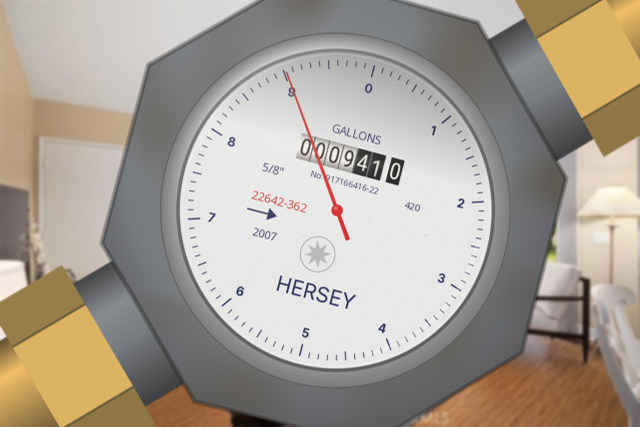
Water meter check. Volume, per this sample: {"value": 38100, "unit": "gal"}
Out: {"value": 9409.0, "unit": "gal"}
